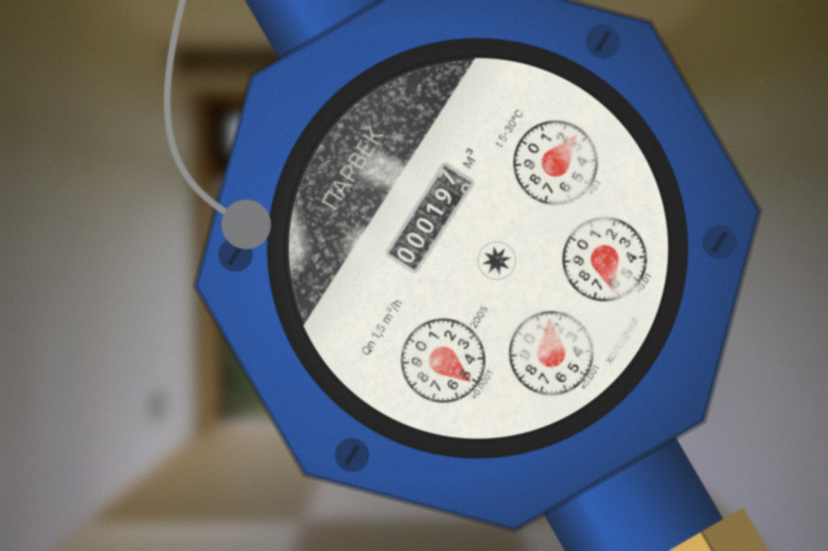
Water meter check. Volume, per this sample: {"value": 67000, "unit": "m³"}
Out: {"value": 197.2615, "unit": "m³"}
